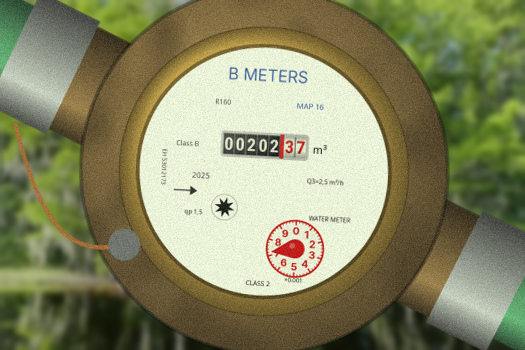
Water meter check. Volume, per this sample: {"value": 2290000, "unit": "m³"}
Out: {"value": 202.377, "unit": "m³"}
